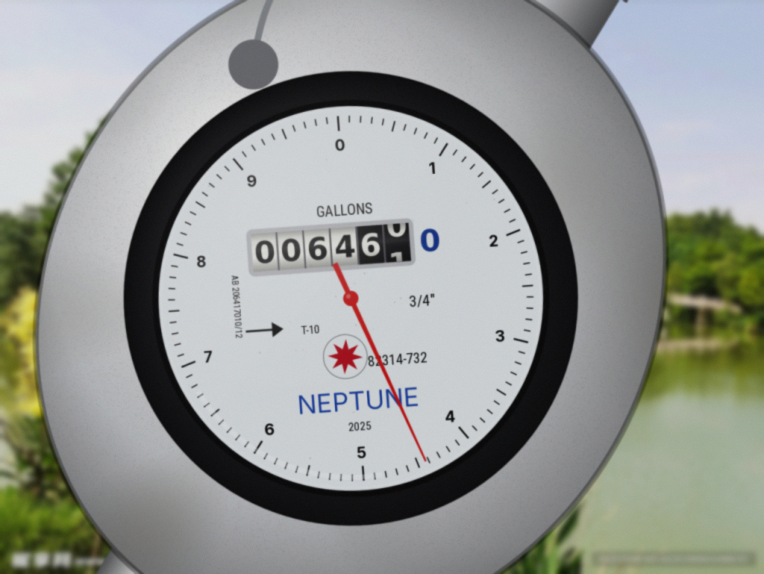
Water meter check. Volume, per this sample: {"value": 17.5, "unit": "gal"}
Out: {"value": 64604.4, "unit": "gal"}
